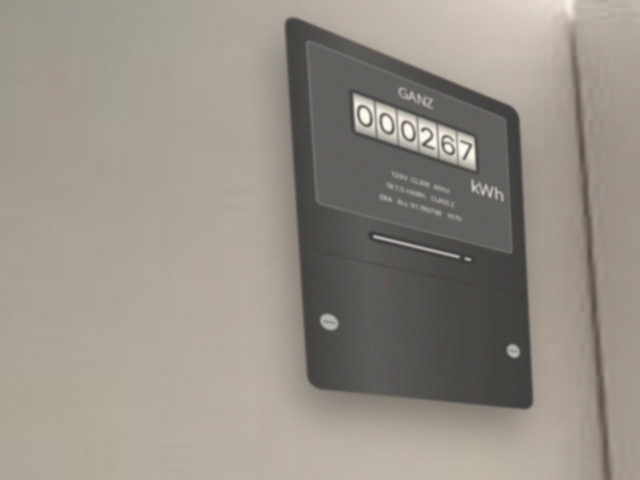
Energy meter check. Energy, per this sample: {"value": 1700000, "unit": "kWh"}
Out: {"value": 267, "unit": "kWh"}
